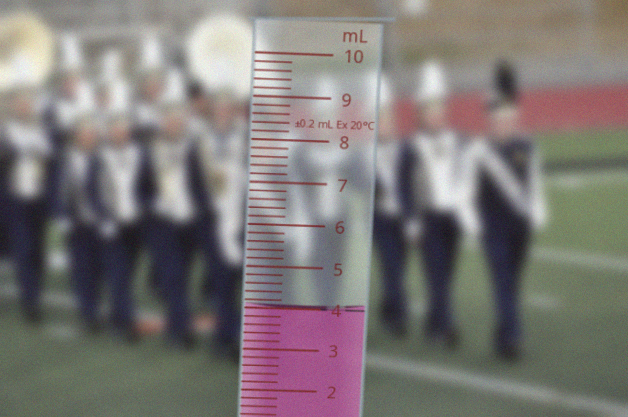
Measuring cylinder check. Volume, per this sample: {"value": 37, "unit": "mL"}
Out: {"value": 4, "unit": "mL"}
